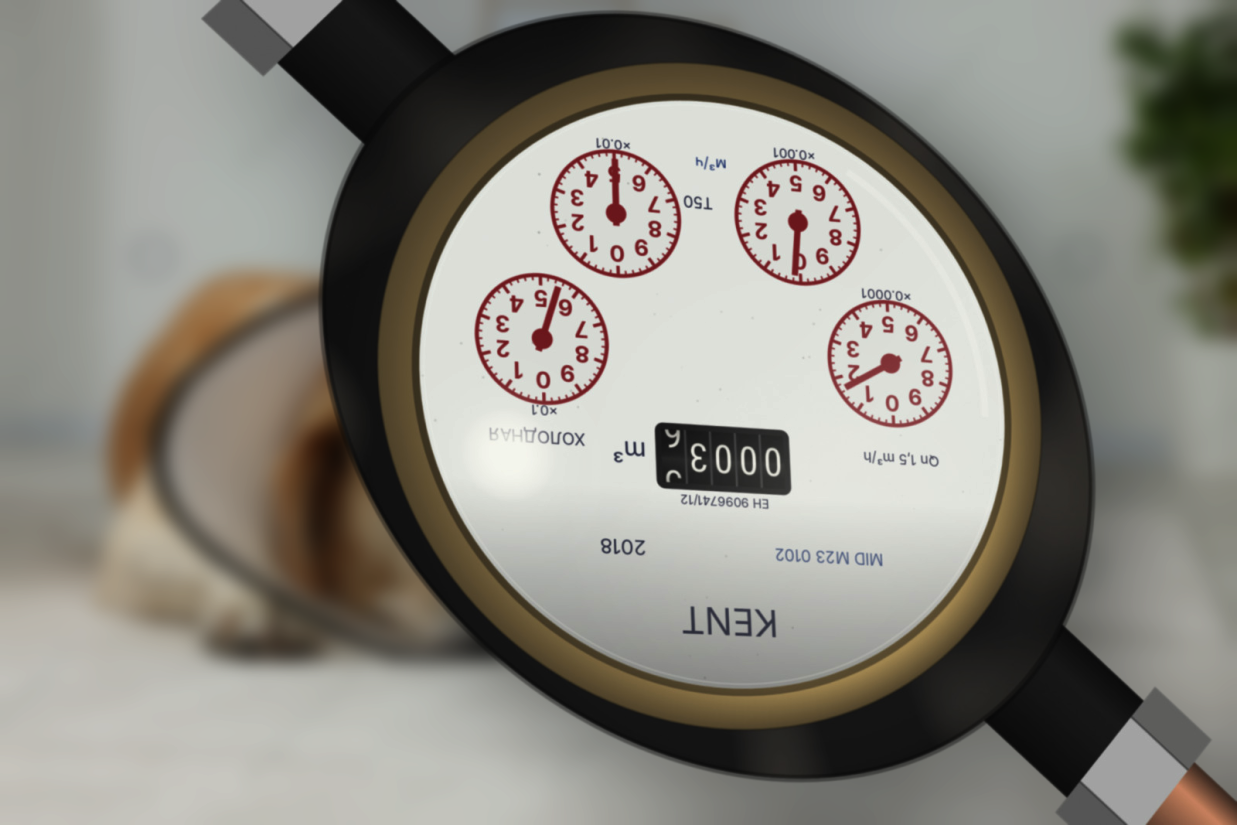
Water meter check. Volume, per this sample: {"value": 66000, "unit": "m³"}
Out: {"value": 35.5501, "unit": "m³"}
